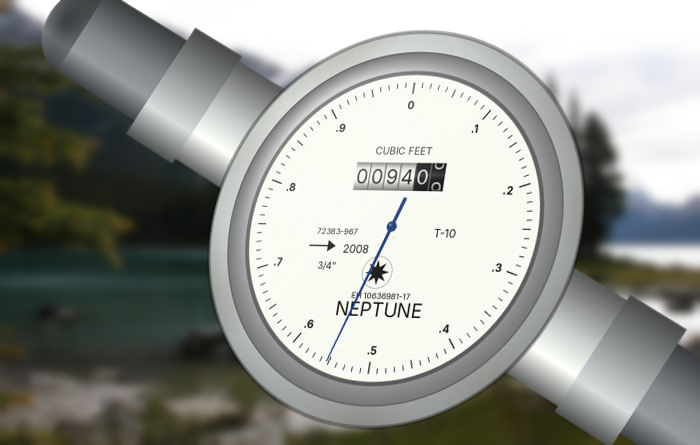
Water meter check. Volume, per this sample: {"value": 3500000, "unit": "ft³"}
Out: {"value": 9408.55, "unit": "ft³"}
